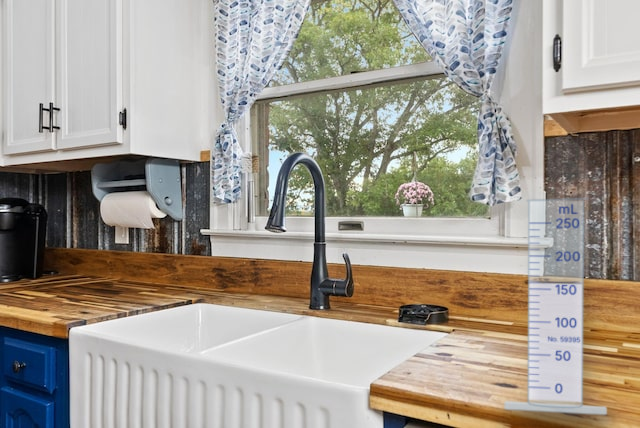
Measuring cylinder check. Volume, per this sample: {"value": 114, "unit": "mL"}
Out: {"value": 160, "unit": "mL"}
